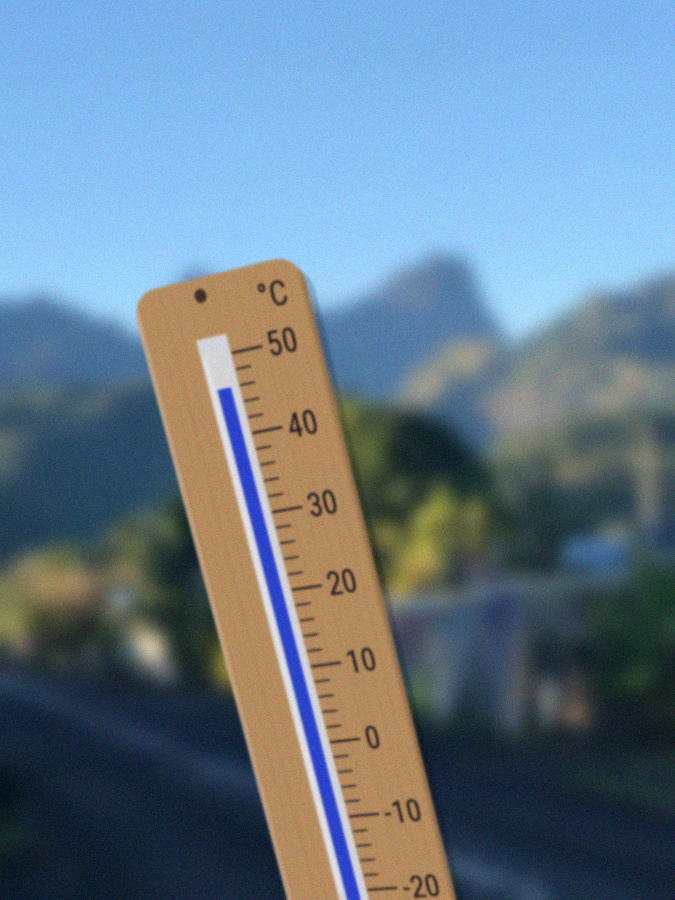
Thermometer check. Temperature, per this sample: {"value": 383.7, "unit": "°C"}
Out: {"value": 46, "unit": "°C"}
